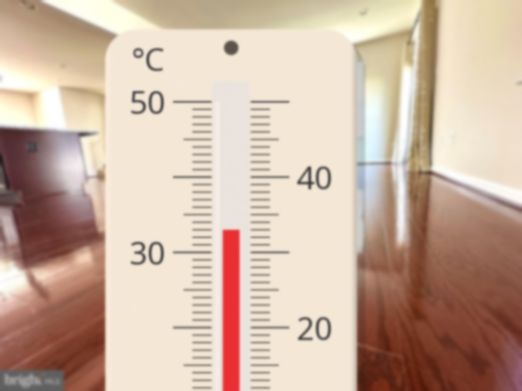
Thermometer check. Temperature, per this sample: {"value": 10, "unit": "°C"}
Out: {"value": 33, "unit": "°C"}
